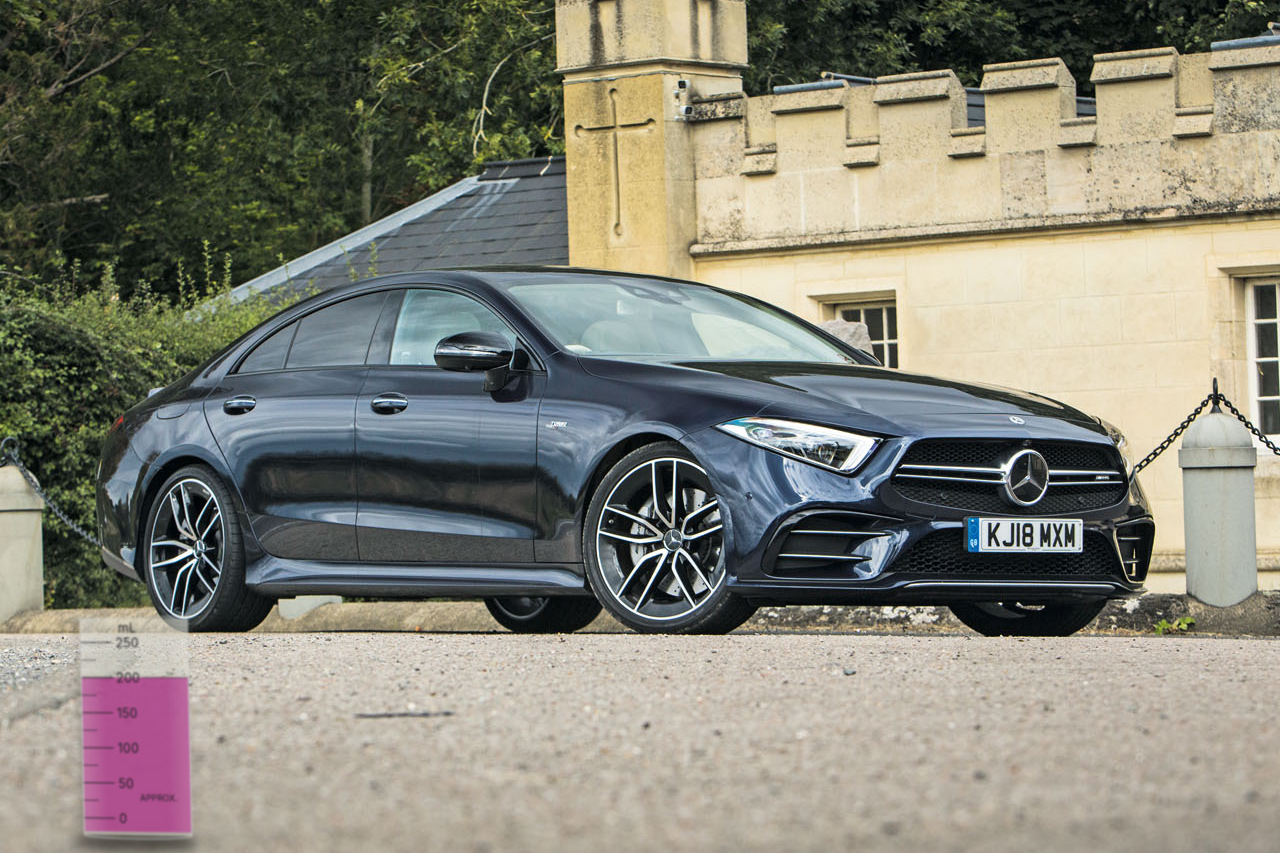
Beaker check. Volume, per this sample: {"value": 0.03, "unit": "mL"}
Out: {"value": 200, "unit": "mL"}
